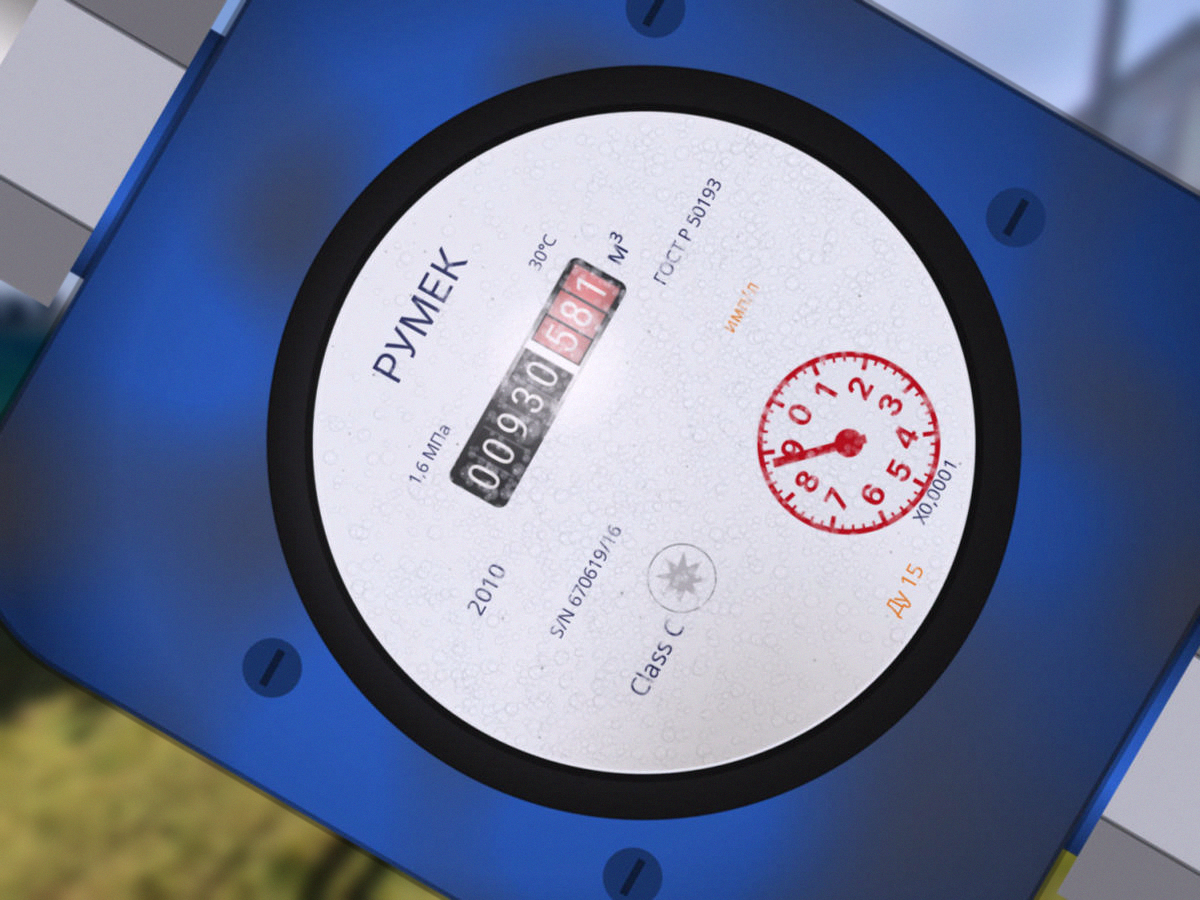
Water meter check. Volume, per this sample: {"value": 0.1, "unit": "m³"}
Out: {"value": 930.5818, "unit": "m³"}
